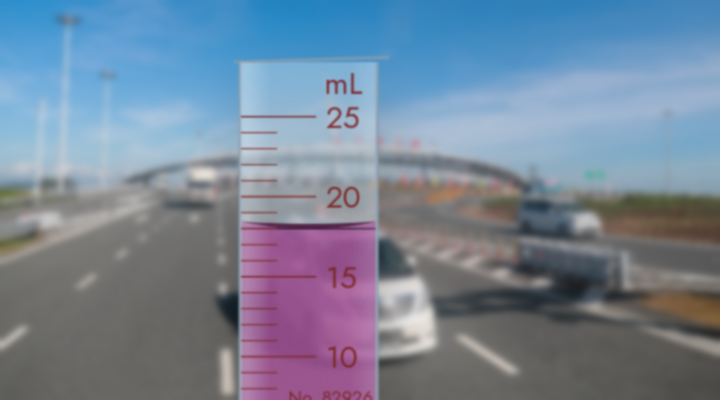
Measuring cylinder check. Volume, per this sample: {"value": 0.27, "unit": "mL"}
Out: {"value": 18, "unit": "mL"}
